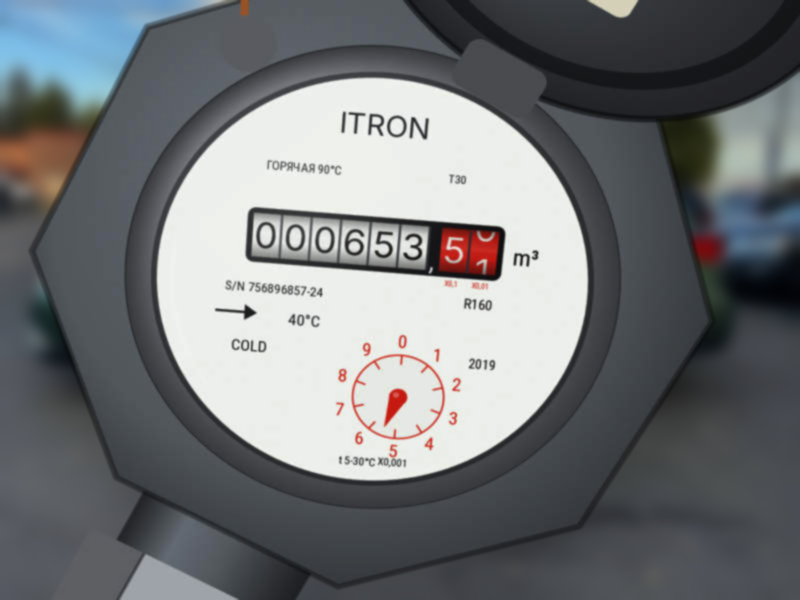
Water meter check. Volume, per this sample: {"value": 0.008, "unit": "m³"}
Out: {"value": 653.505, "unit": "m³"}
